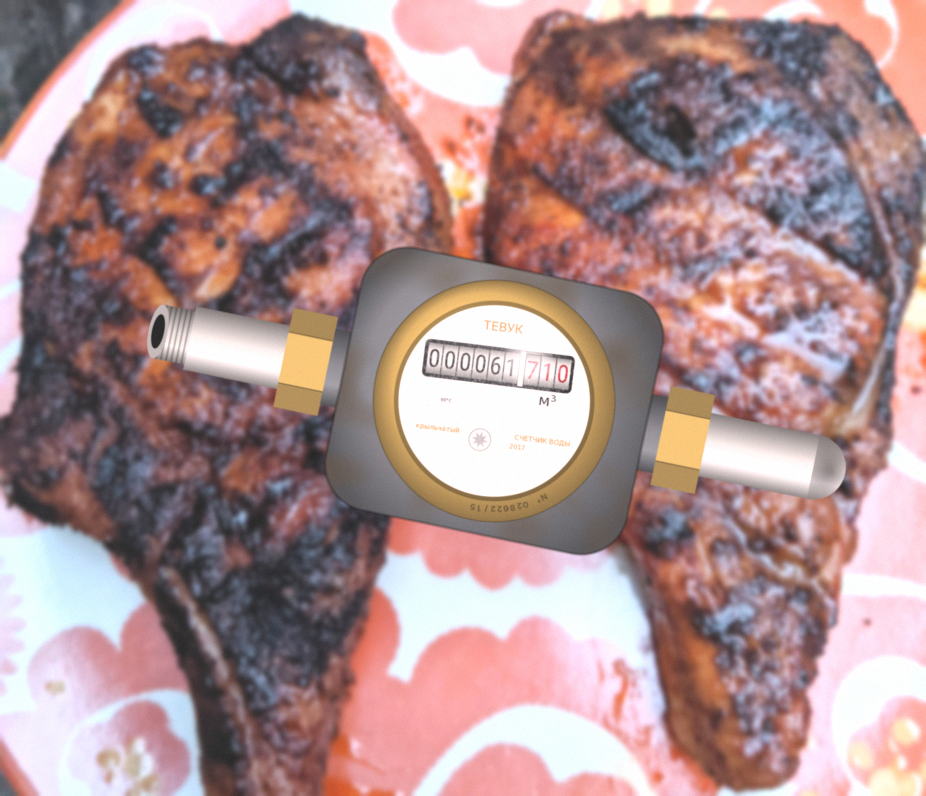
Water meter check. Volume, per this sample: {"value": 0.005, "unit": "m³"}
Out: {"value": 61.710, "unit": "m³"}
